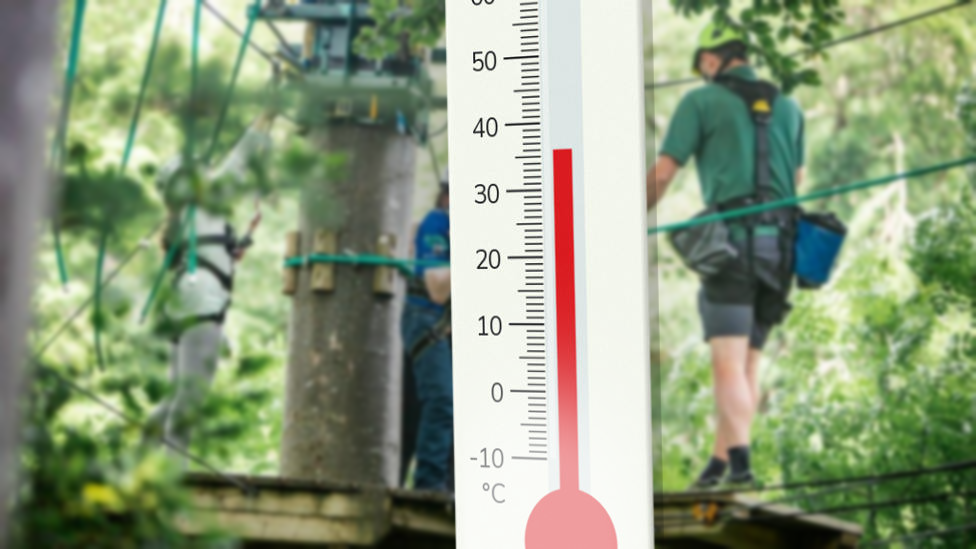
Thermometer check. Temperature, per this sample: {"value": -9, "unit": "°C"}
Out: {"value": 36, "unit": "°C"}
